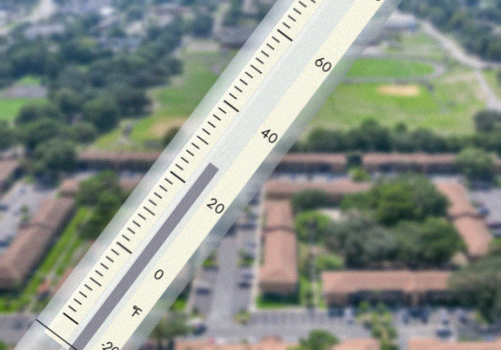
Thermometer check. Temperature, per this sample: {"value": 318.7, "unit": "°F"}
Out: {"value": 27, "unit": "°F"}
